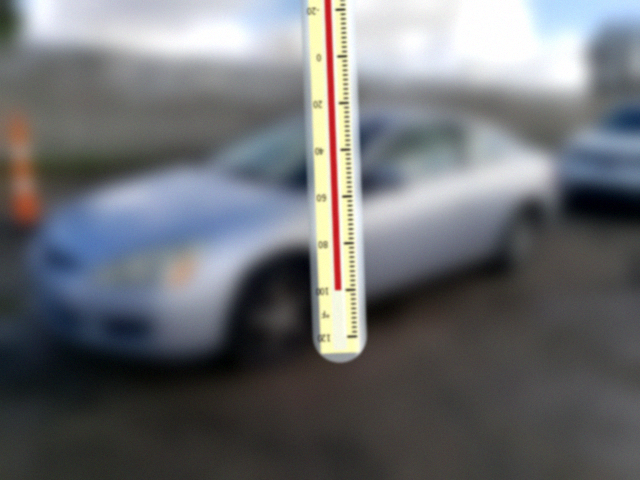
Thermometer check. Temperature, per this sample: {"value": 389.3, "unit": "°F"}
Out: {"value": 100, "unit": "°F"}
